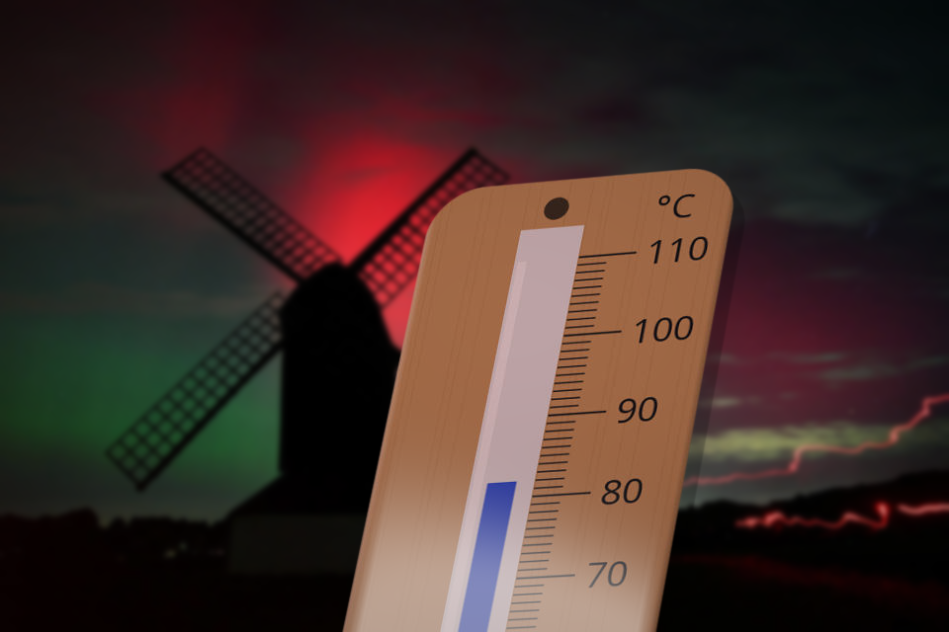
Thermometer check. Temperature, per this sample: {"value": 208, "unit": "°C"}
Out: {"value": 82, "unit": "°C"}
